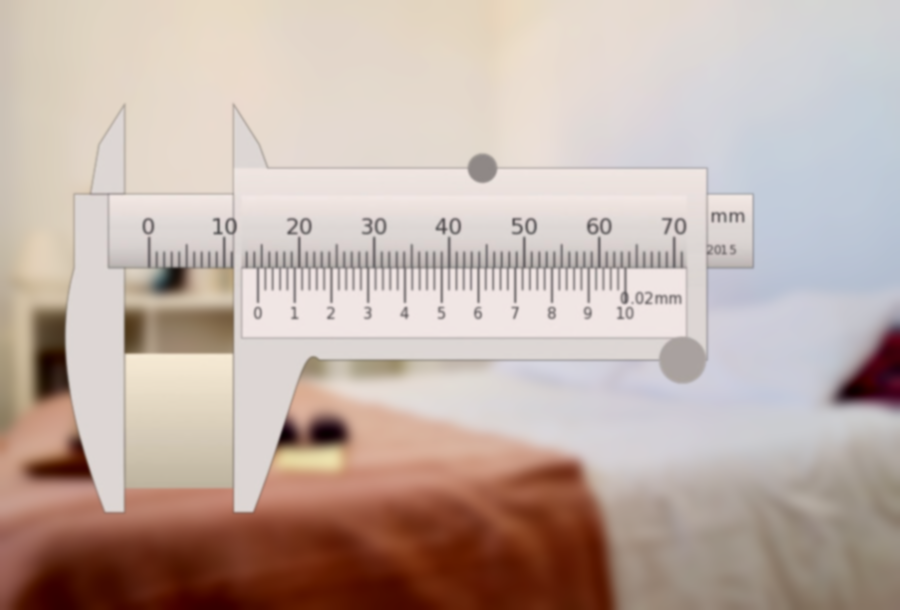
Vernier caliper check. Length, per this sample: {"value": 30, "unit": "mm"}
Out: {"value": 14.5, "unit": "mm"}
